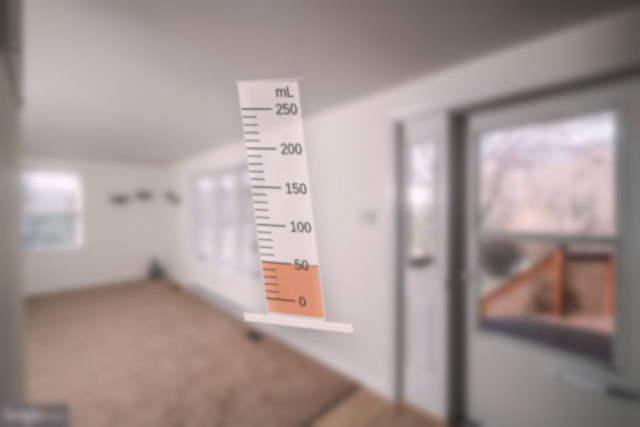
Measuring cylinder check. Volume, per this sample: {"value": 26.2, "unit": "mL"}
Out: {"value": 50, "unit": "mL"}
